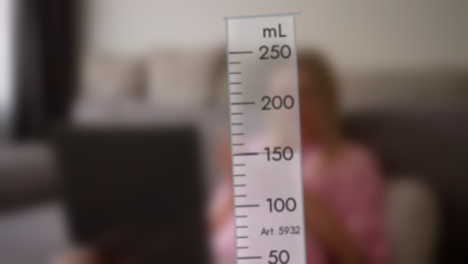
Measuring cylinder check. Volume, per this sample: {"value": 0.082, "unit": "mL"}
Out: {"value": 150, "unit": "mL"}
